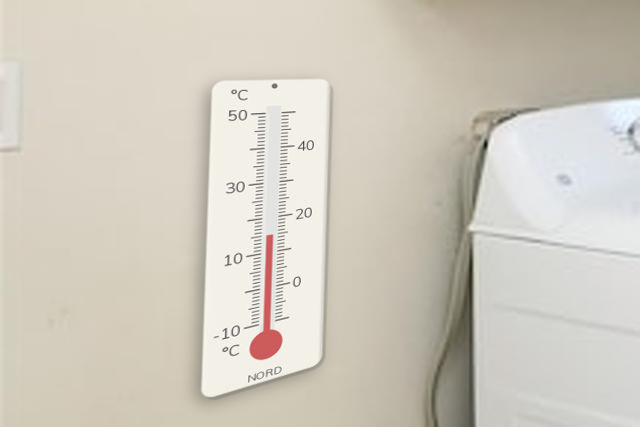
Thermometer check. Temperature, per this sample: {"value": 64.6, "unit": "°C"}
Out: {"value": 15, "unit": "°C"}
